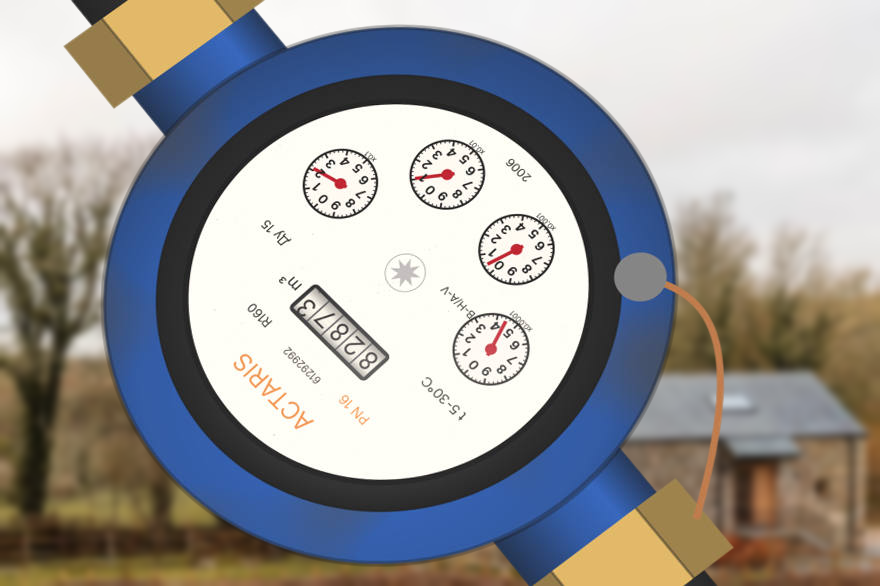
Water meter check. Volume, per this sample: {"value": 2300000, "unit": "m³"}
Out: {"value": 82873.2104, "unit": "m³"}
